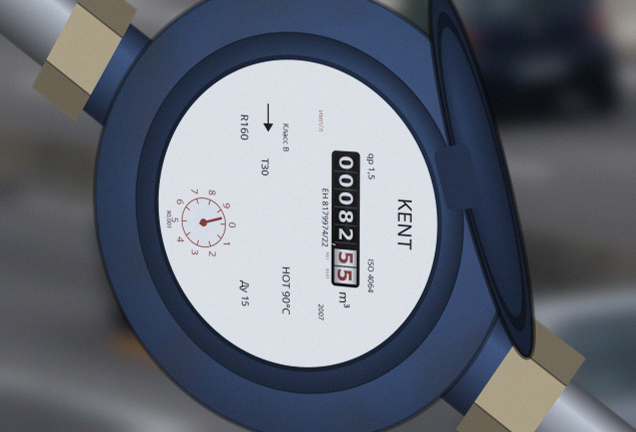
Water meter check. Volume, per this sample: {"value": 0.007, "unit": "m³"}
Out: {"value": 82.549, "unit": "m³"}
